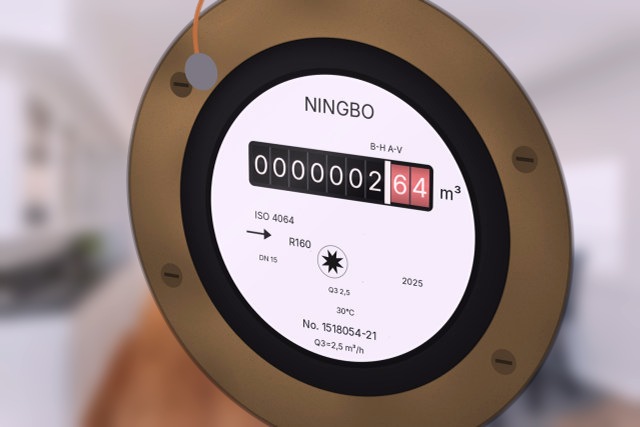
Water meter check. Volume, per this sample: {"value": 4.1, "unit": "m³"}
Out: {"value": 2.64, "unit": "m³"}
